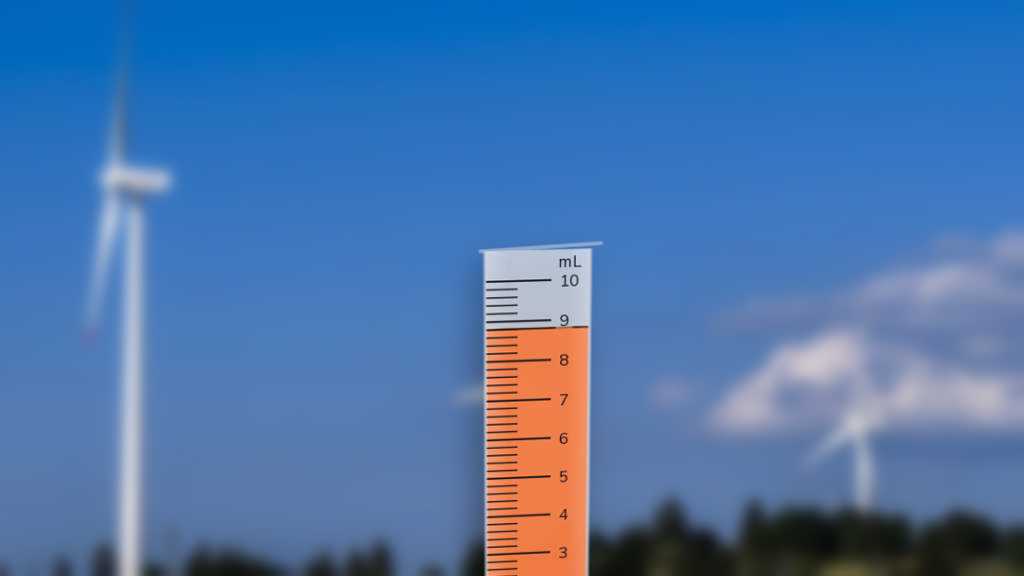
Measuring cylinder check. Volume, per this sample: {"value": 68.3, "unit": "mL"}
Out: {"value": 8.8, "unit": "mL"}
